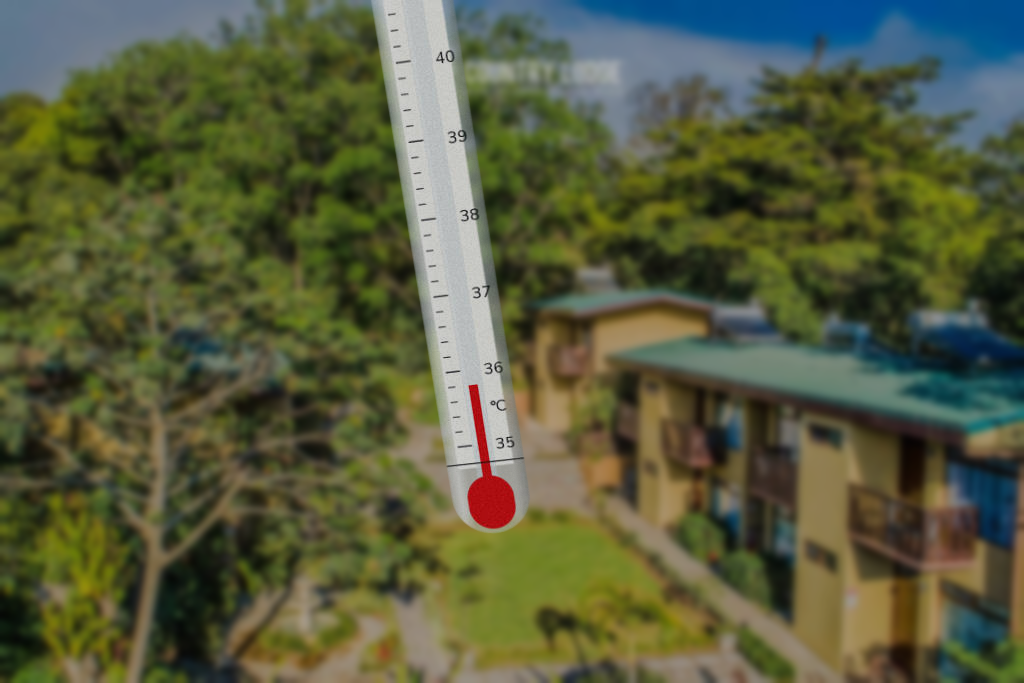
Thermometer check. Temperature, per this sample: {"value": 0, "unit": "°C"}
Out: {"value": 35.8, "unit": "°C"}
